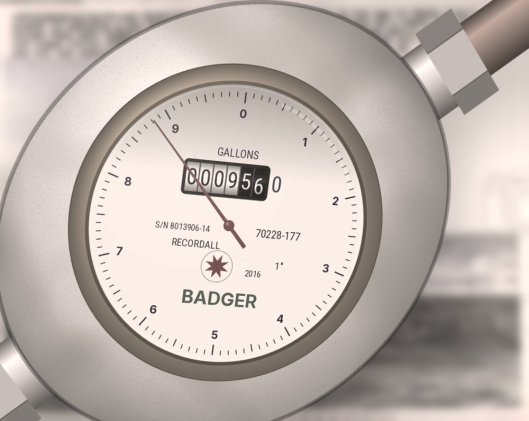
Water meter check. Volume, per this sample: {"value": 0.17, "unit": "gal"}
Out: {"value": 9558.8, "unit": "gal"}
